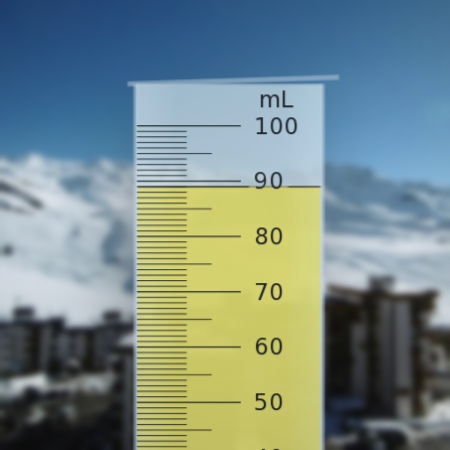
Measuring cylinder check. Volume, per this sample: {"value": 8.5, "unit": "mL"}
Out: {"value": 89, "unit": "mL"}
